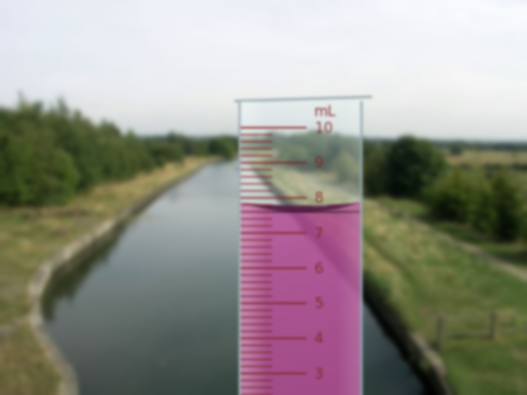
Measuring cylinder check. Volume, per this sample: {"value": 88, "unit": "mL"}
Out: {"value": 7.6, "unit": "mL"}
